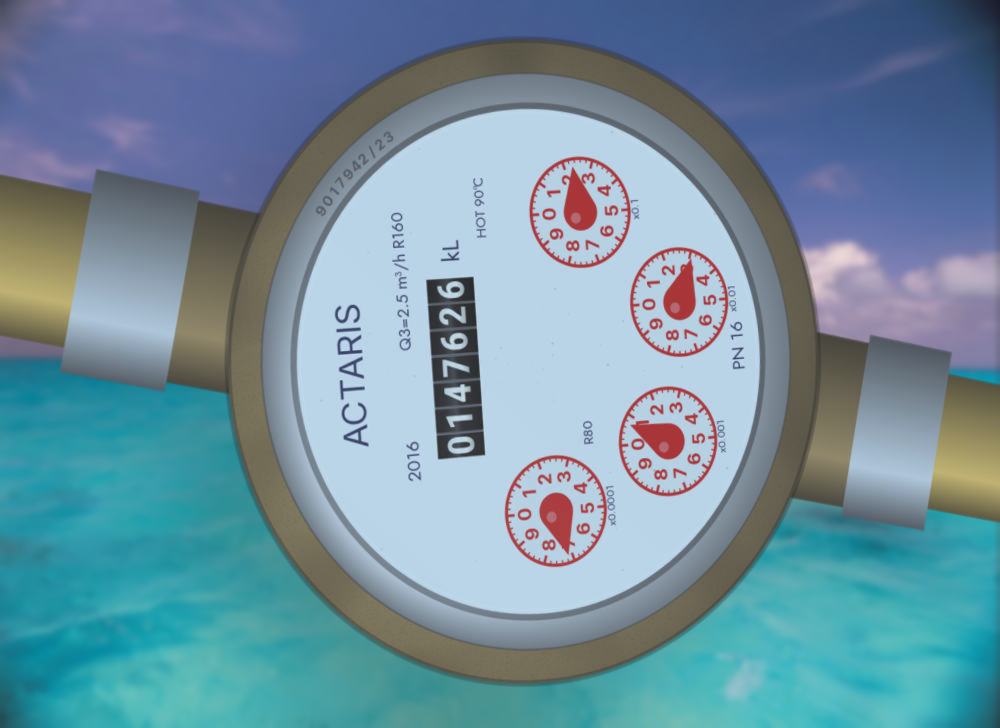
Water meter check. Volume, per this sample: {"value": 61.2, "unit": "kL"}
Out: {"value": 147626.2307, "unit": "kL"}
